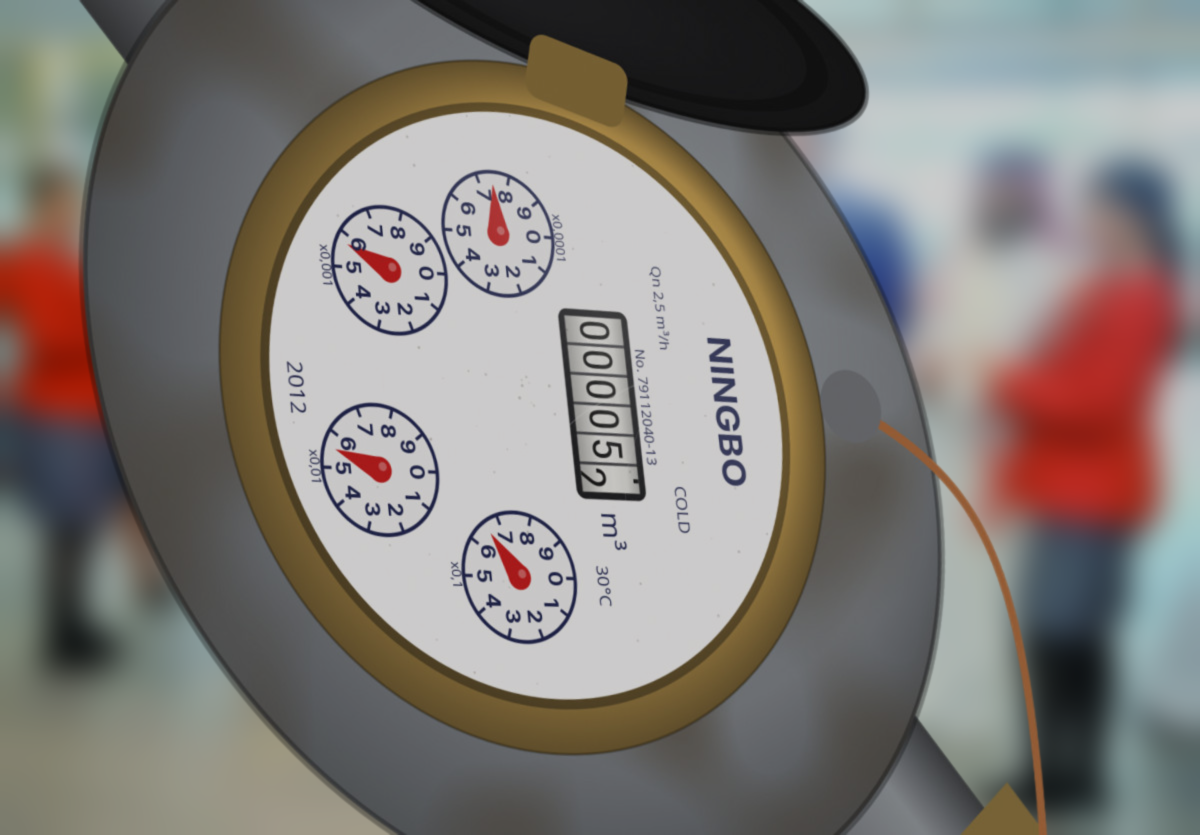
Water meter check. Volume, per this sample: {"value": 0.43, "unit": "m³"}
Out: {"value": 51.6557, "unit": "m³"}
